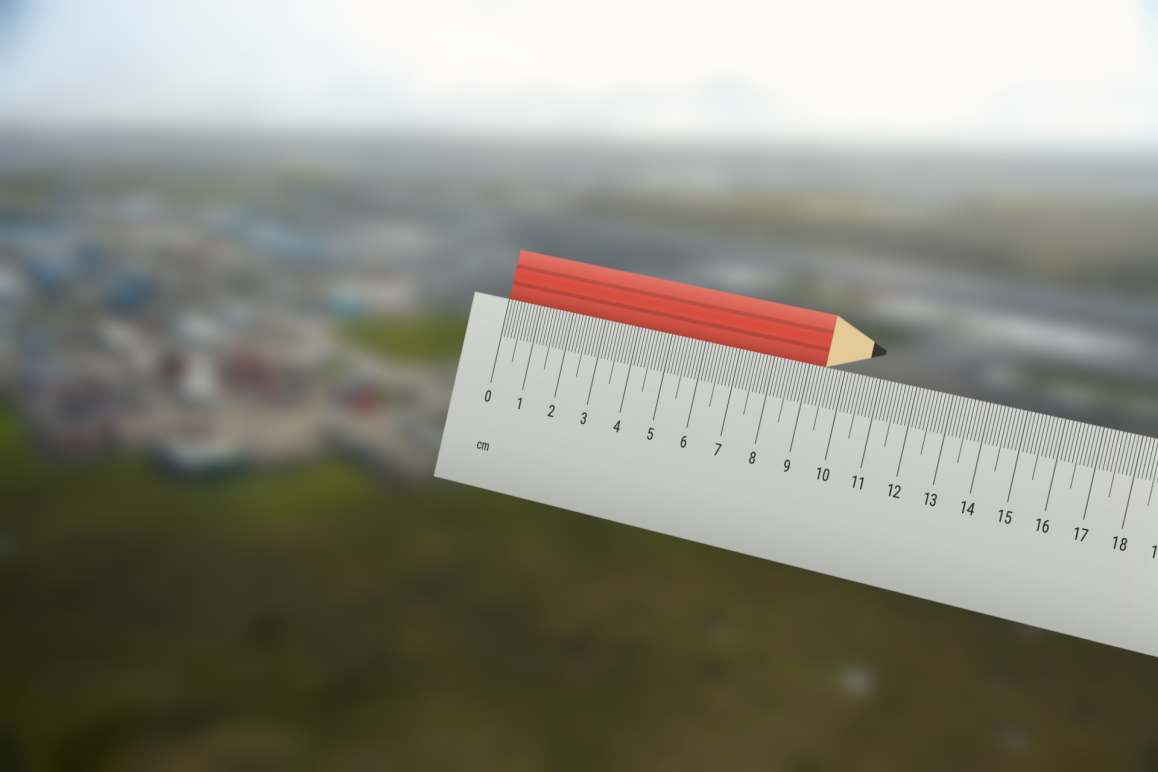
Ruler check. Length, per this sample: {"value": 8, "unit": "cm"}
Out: {"value": 11, "unit": "cm"}
